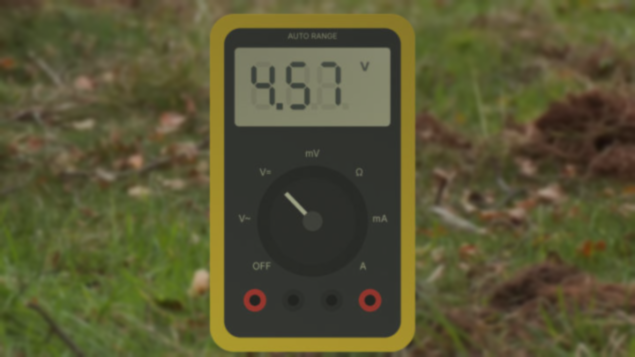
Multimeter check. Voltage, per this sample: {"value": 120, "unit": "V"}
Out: {"value": 4.57, "unit": "V"}
